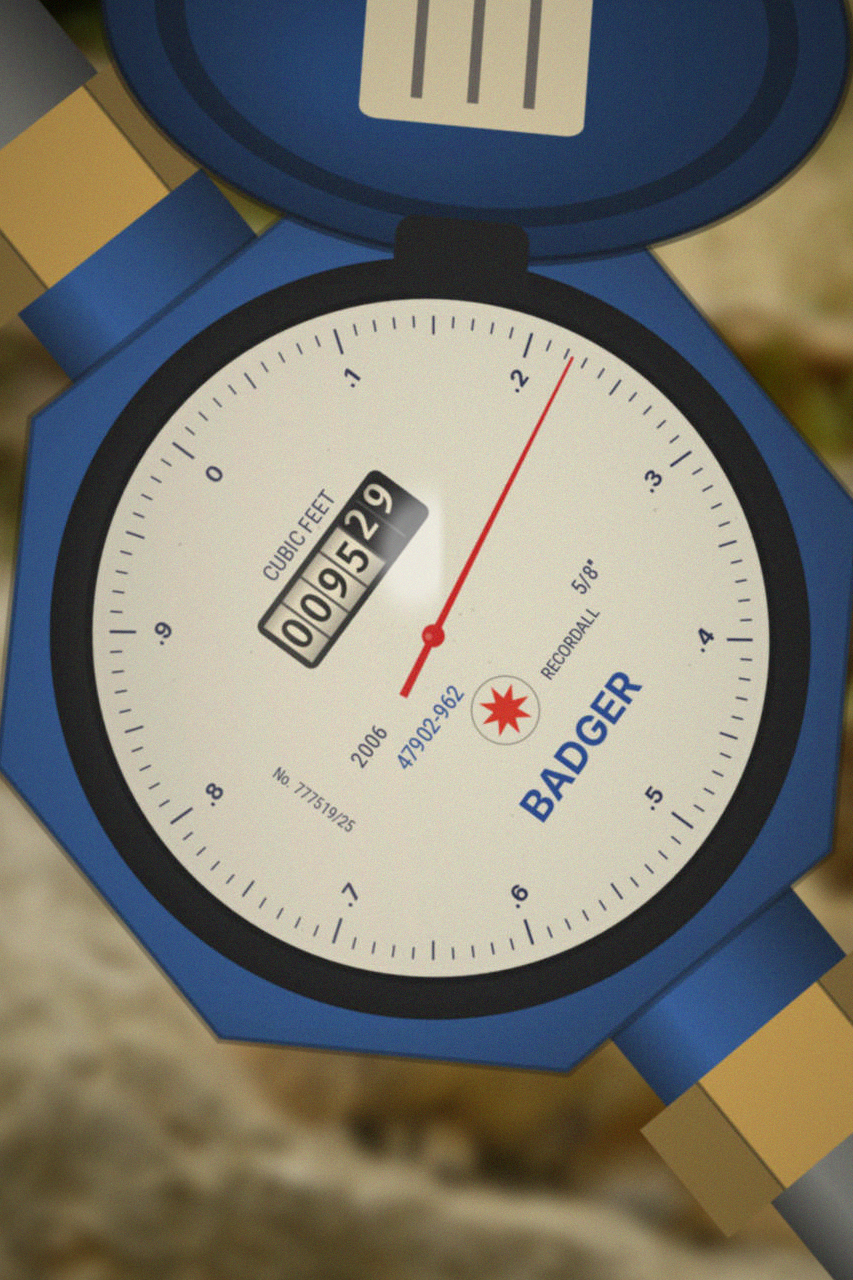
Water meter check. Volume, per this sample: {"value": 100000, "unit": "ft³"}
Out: {"value": 9529.22, "unit": "ft³"}
